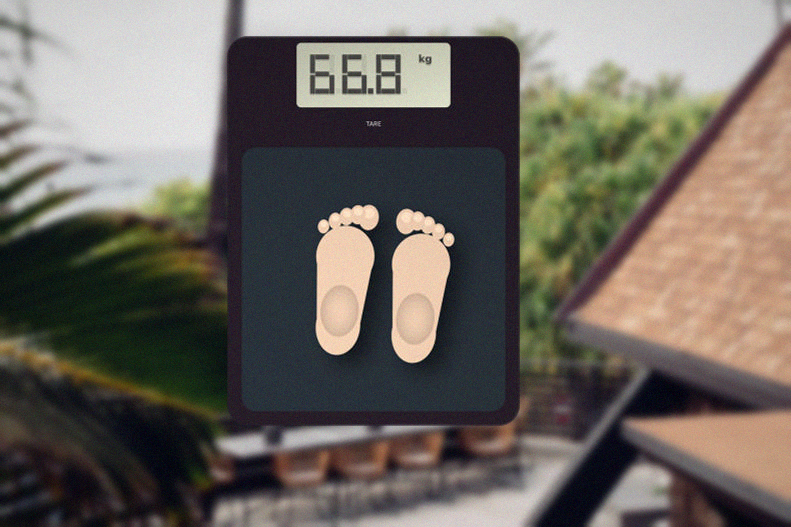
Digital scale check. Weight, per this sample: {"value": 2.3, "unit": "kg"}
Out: {"value": 66.8, "unit": "kg"}
